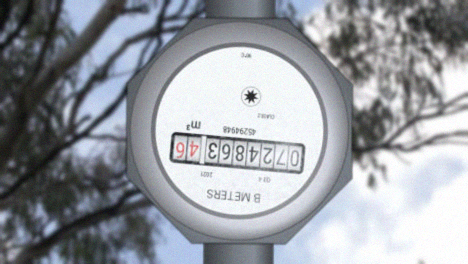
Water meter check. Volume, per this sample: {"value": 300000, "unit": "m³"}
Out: {"value": 724863.46, "unit": "m³"}
